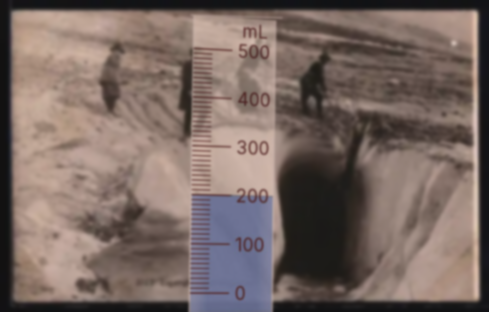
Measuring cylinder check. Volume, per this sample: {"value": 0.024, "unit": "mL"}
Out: {"value": 200, "unit": "mL"}
